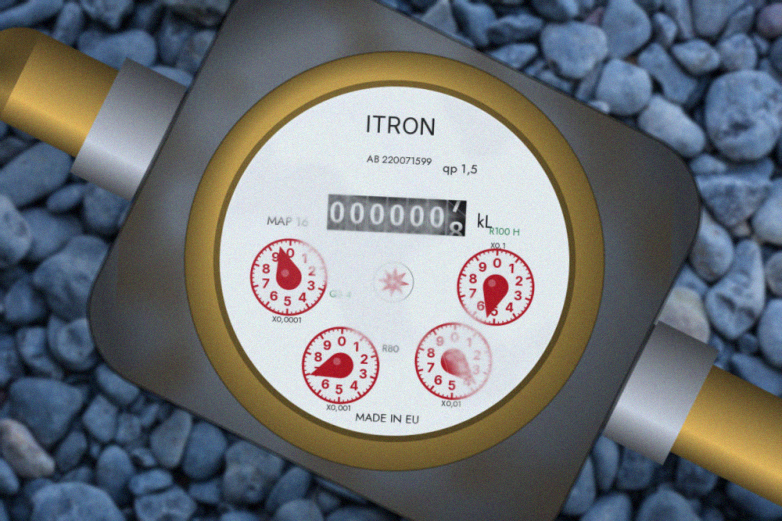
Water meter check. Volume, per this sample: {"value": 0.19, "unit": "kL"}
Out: {"value": 7.5369, "unit": "kL"}
